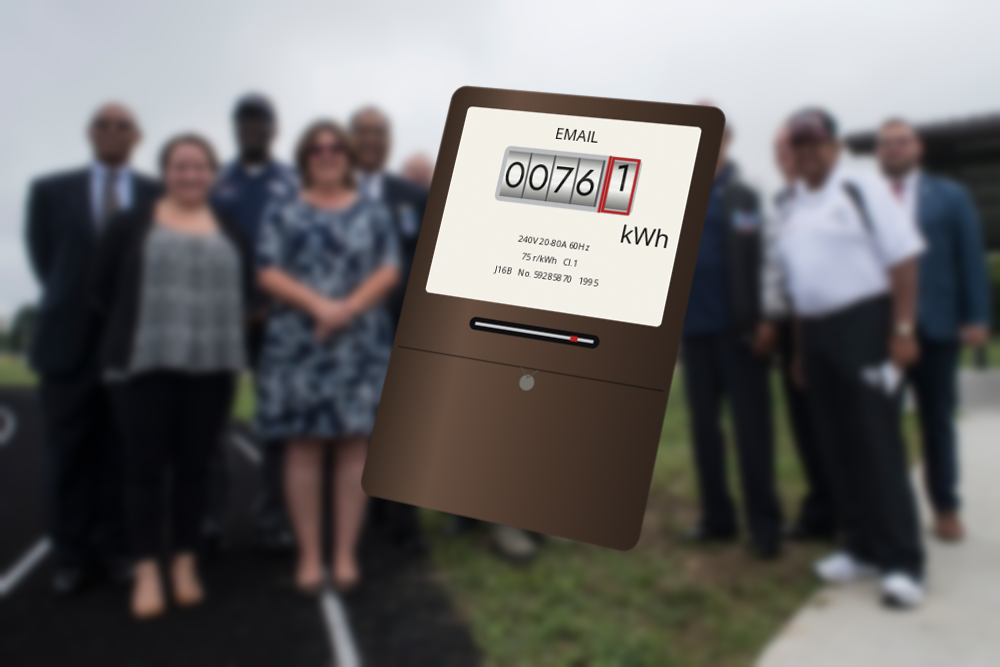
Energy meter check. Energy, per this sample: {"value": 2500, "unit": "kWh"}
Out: {"value": 76.1, "unit": "kWh"}
